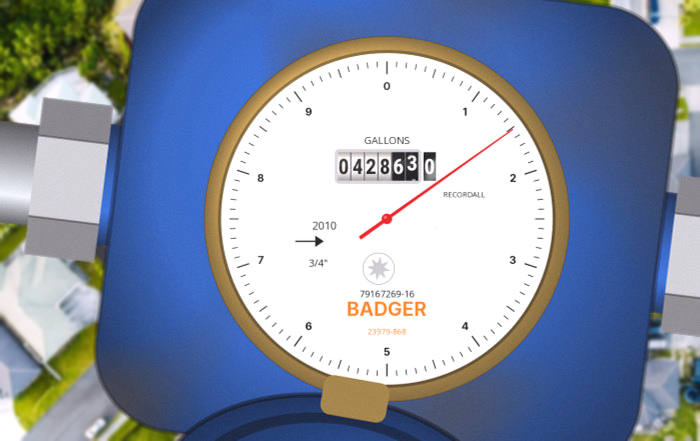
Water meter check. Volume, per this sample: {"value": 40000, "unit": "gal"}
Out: {"value": 428631.5, "unit": "gal"}
